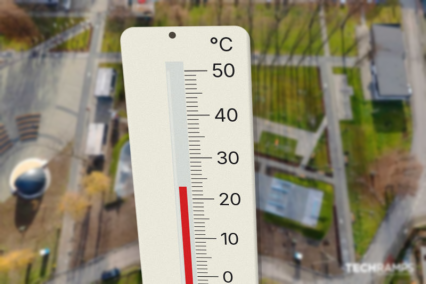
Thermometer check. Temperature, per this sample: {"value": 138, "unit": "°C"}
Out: {"value": 23, "unit": "°C"}
